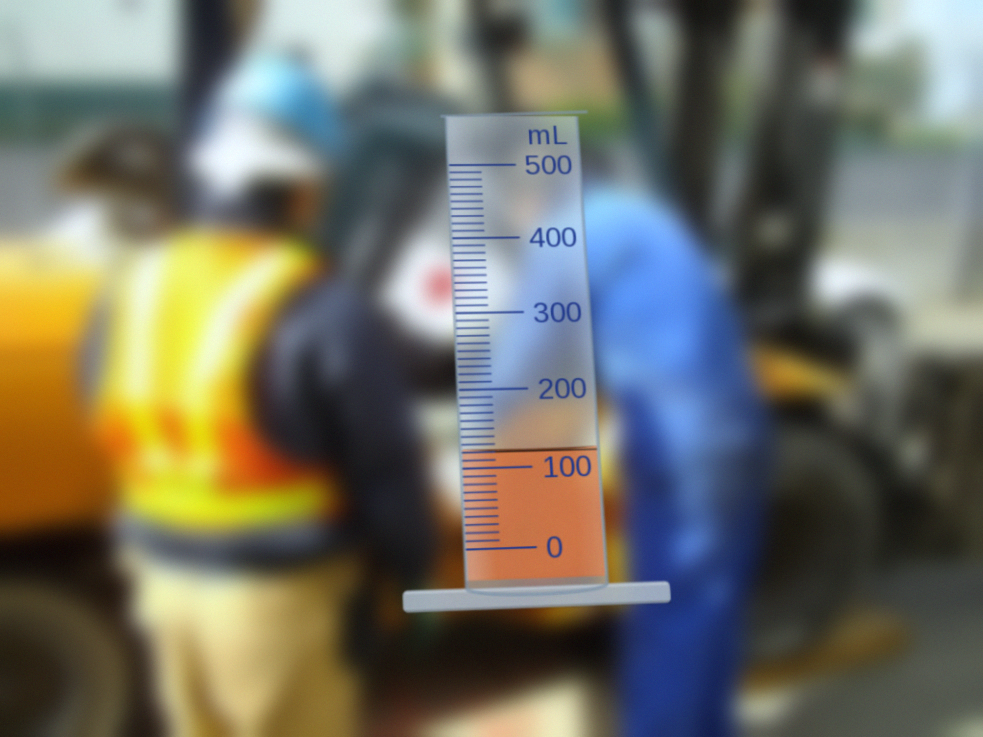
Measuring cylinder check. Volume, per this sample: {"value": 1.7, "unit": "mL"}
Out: {"value": 120, "unit": "mL"}
